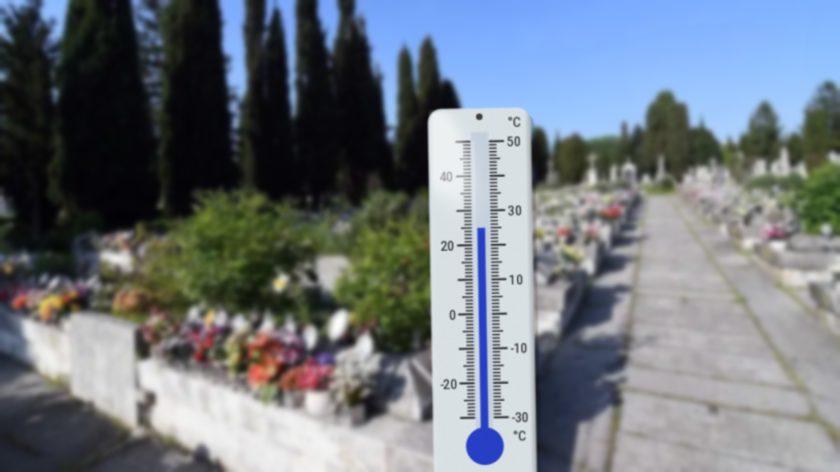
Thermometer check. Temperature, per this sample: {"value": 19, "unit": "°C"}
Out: {"value": 25, "unit": "°C"}
